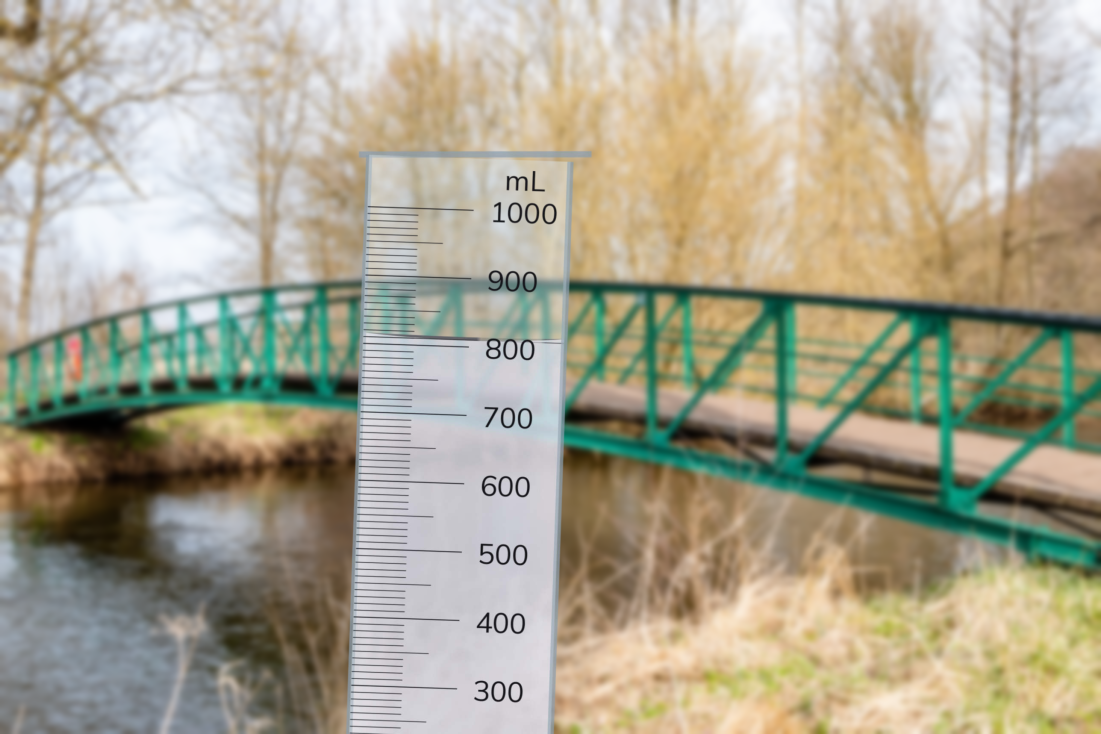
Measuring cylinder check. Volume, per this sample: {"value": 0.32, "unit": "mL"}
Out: {"value": 810, "unit": "mL"}
